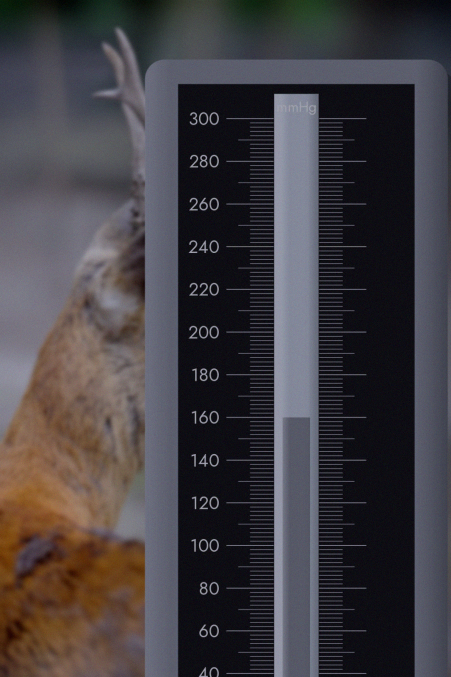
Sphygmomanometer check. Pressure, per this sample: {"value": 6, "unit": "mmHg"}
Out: {"value": 160, "unit": "mmHg"}
